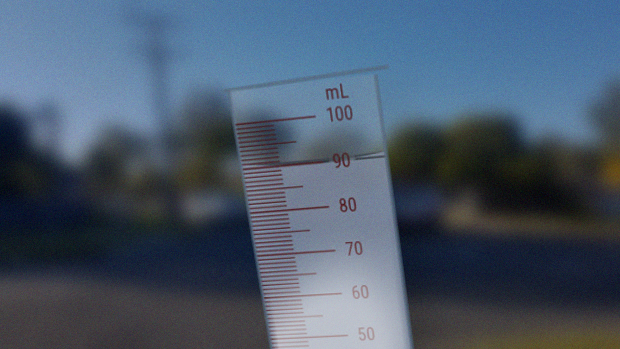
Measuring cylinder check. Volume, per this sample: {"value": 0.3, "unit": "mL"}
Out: {"value": 90, "unit": "mL"}
